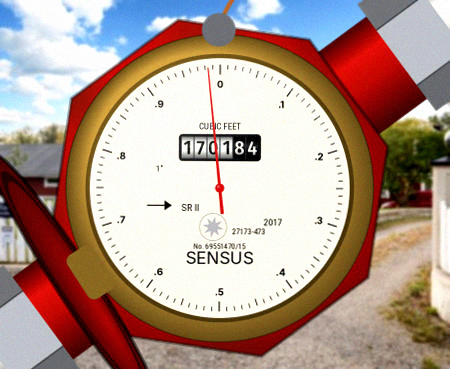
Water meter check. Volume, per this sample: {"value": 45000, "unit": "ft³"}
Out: {"value": 170183.98, "unit": "ft³"}
